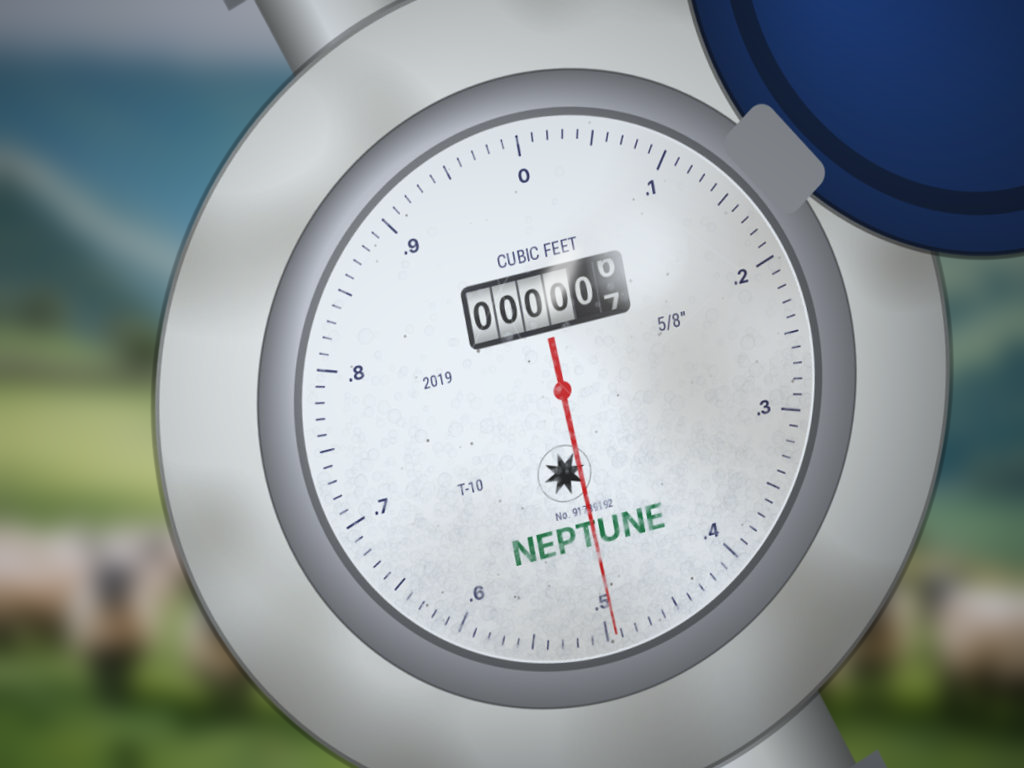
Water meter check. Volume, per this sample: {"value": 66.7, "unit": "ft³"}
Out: {"value": 6.49, "unit": "ft³"}
